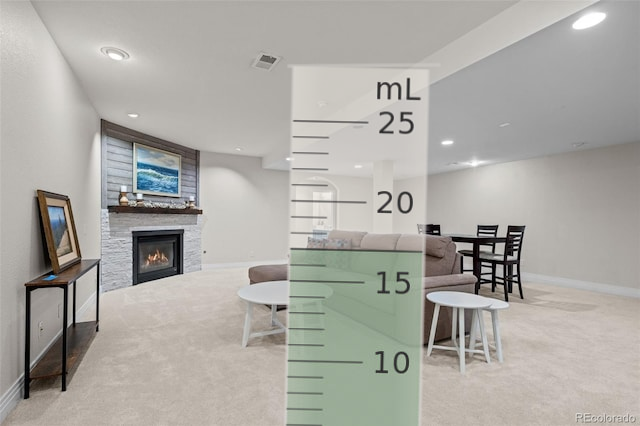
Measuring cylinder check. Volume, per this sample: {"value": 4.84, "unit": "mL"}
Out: {"value": 17, "unit": "mL"}
